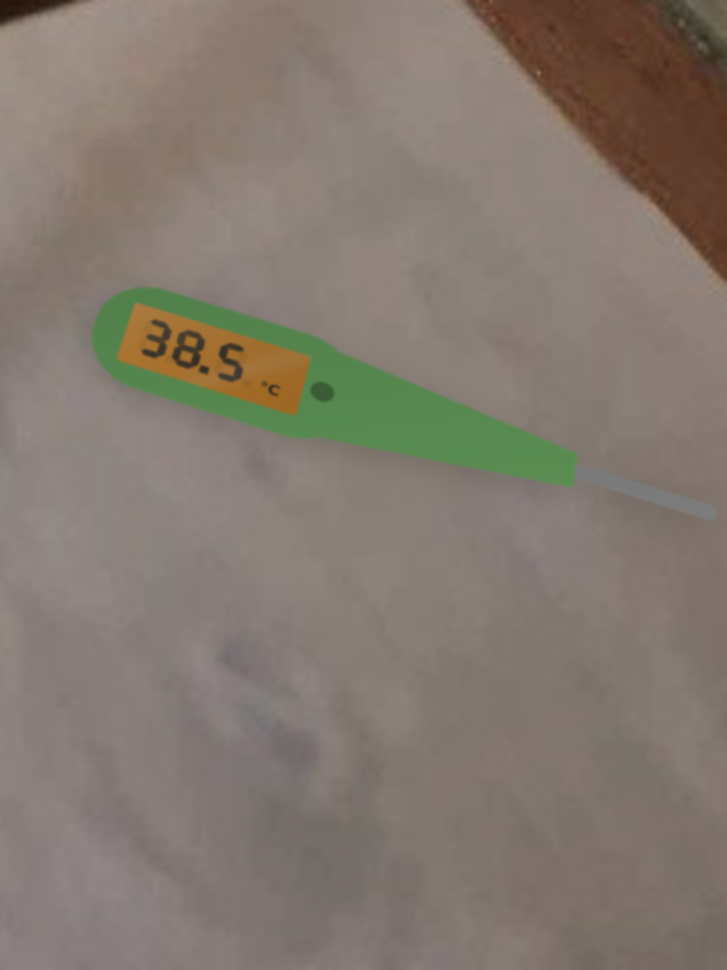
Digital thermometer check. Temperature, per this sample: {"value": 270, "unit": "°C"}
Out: {"value": 38.5, "unit": "°C"}
